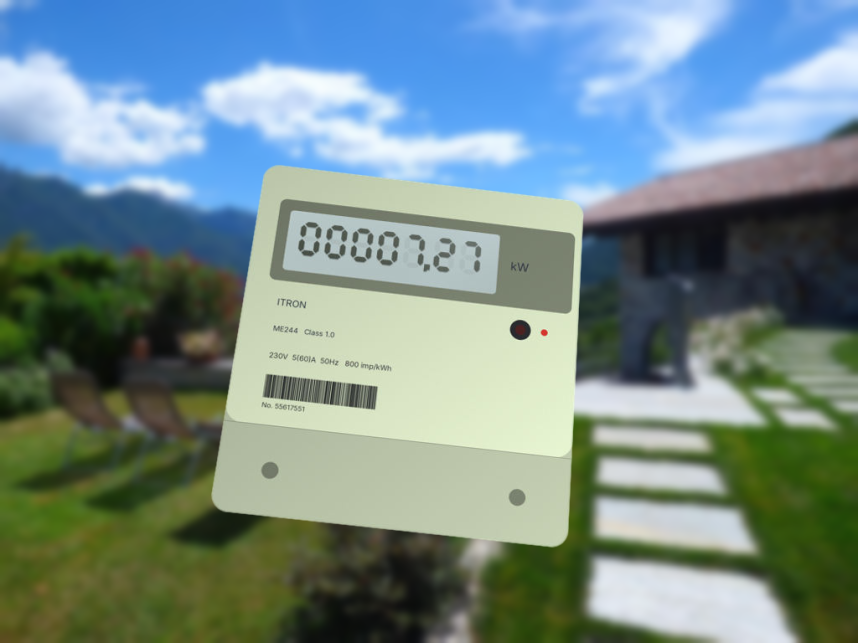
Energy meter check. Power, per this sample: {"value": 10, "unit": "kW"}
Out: {"value": 7.27, "unit": "kW"}
